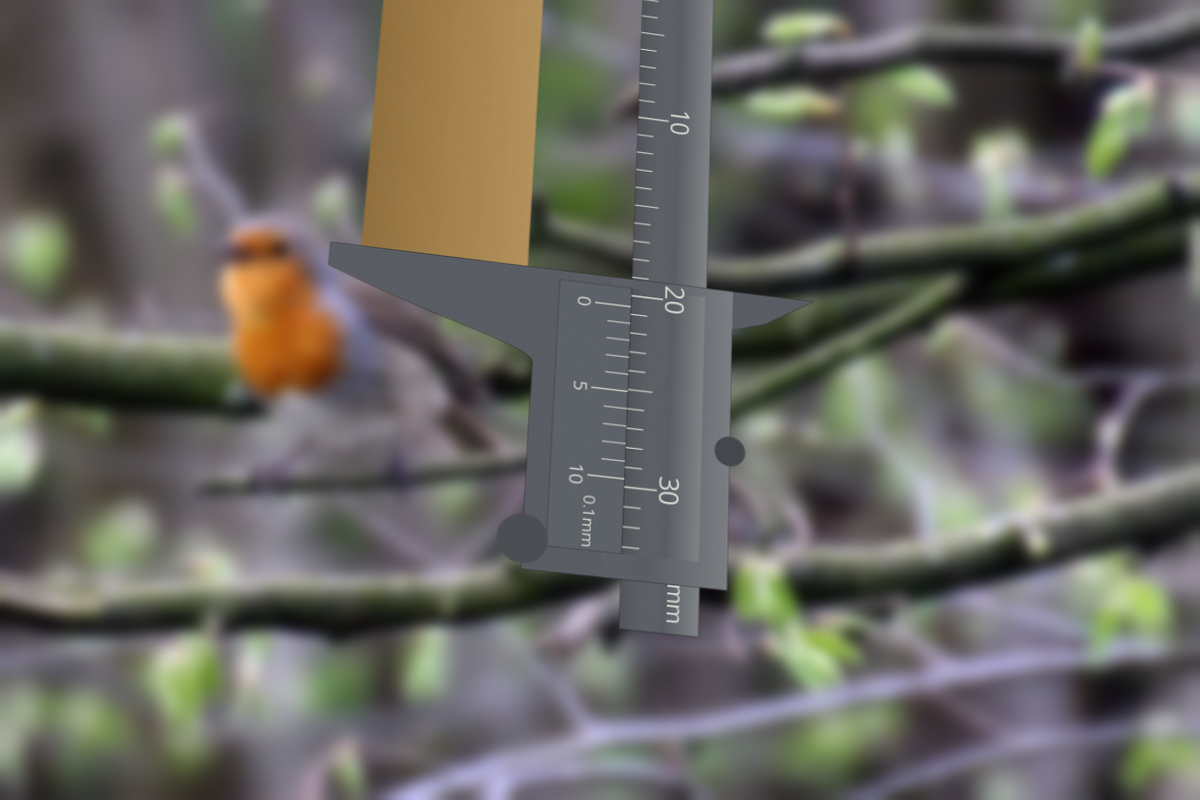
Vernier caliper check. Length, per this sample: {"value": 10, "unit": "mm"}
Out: {"value": 20.6, "unit": "mm"}
